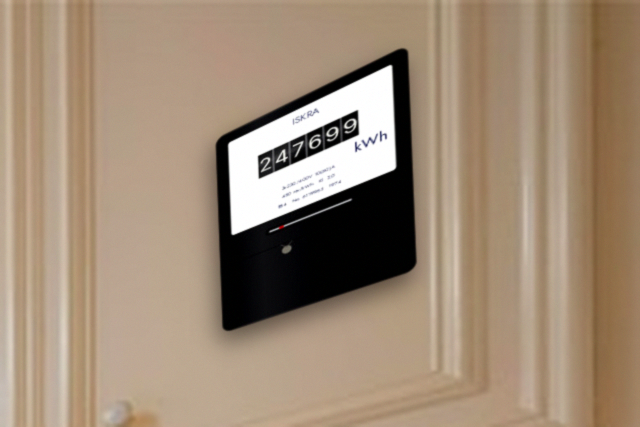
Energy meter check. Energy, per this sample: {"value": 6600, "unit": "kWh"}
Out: {"value": 247699, "unit": "kWh"}
